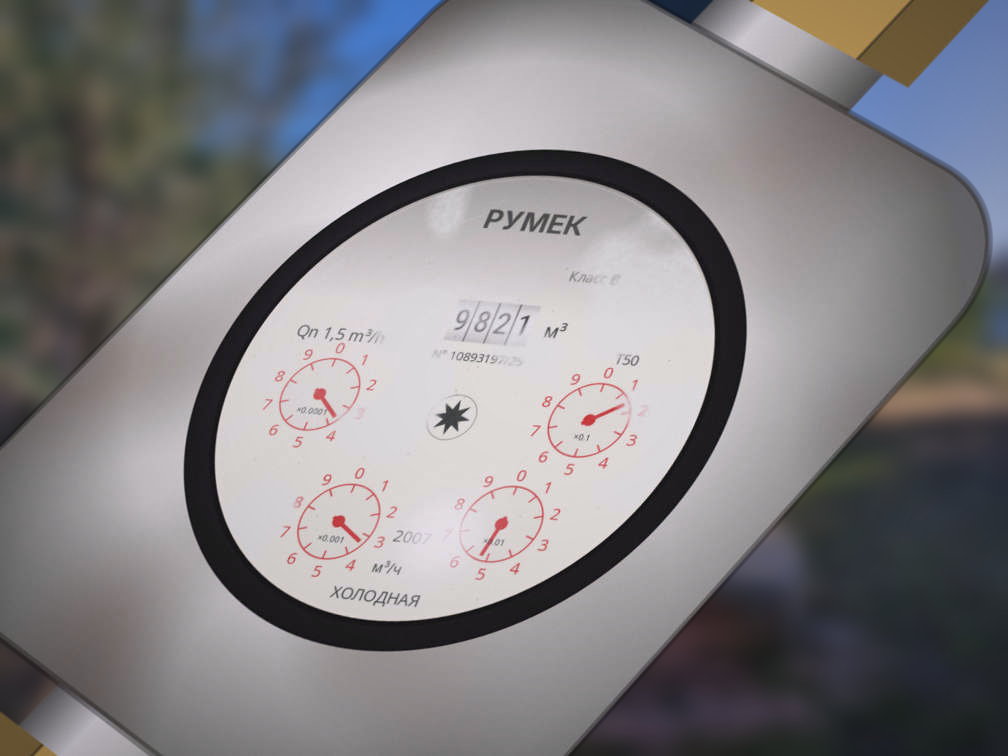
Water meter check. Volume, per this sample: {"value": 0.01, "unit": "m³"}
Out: {"value": 9821.1533, "unit": "m³"}
